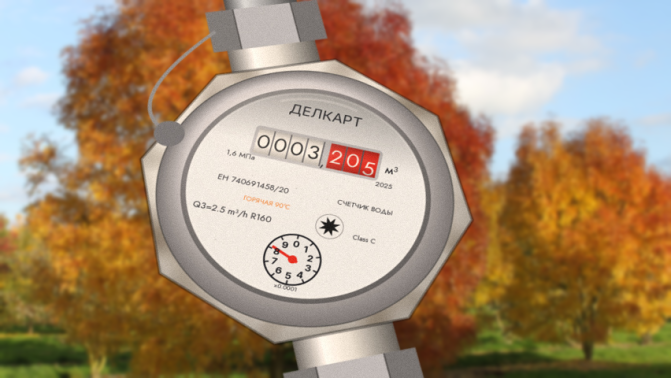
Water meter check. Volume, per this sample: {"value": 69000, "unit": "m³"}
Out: {"value": 3.2048, "unit": "m³"}
